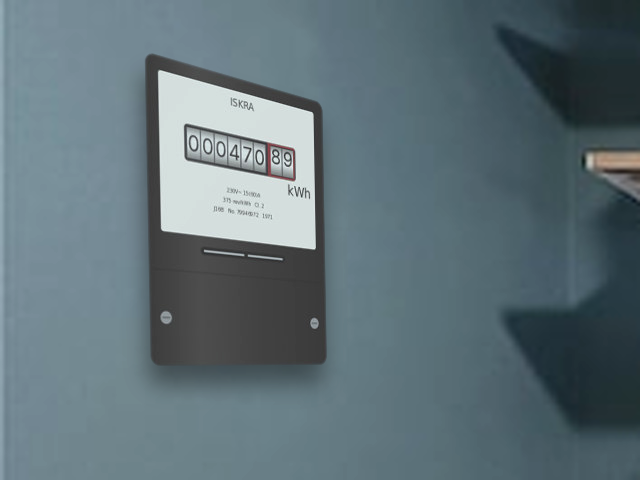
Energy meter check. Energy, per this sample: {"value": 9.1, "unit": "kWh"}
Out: {"value": 470.89, "unit": "kWh"}
